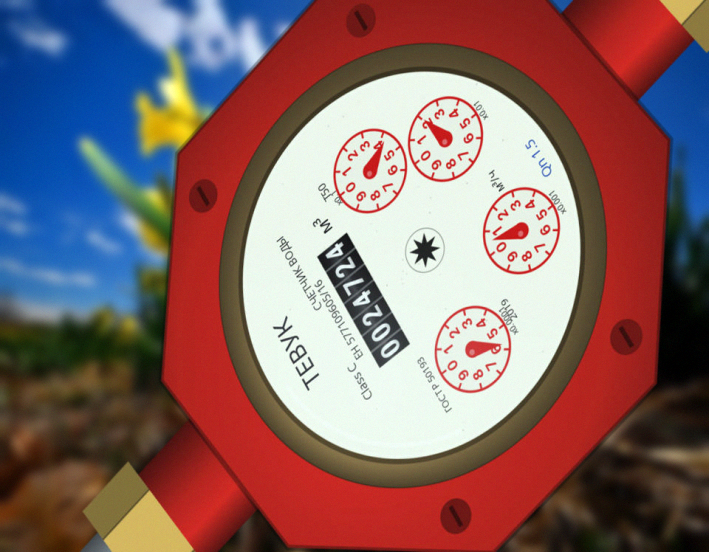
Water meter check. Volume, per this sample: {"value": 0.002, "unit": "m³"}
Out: {"value": 24724.4205, "unit": "m³"}
